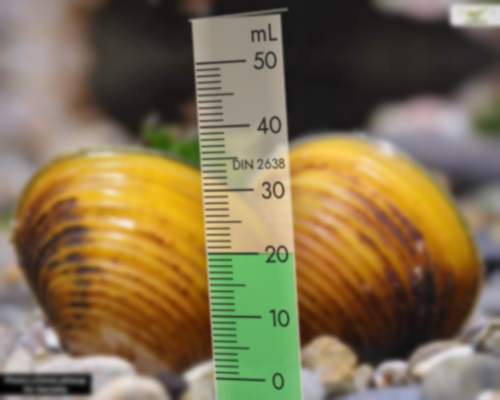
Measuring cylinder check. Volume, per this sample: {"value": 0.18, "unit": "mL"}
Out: {"value": 20, "unit": "mL"}
